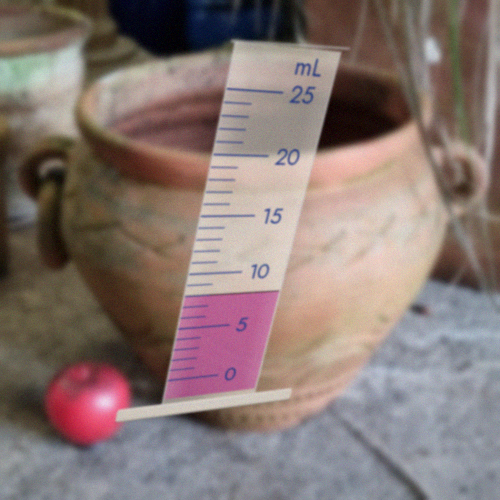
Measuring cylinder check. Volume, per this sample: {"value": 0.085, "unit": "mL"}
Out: {"value": 8, "unit": "mL"}
